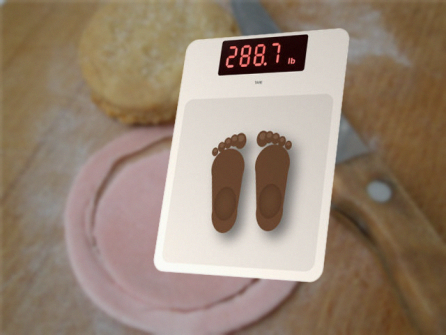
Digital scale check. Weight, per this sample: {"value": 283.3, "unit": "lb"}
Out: {"value": 288.7, "unit": "lb"}
